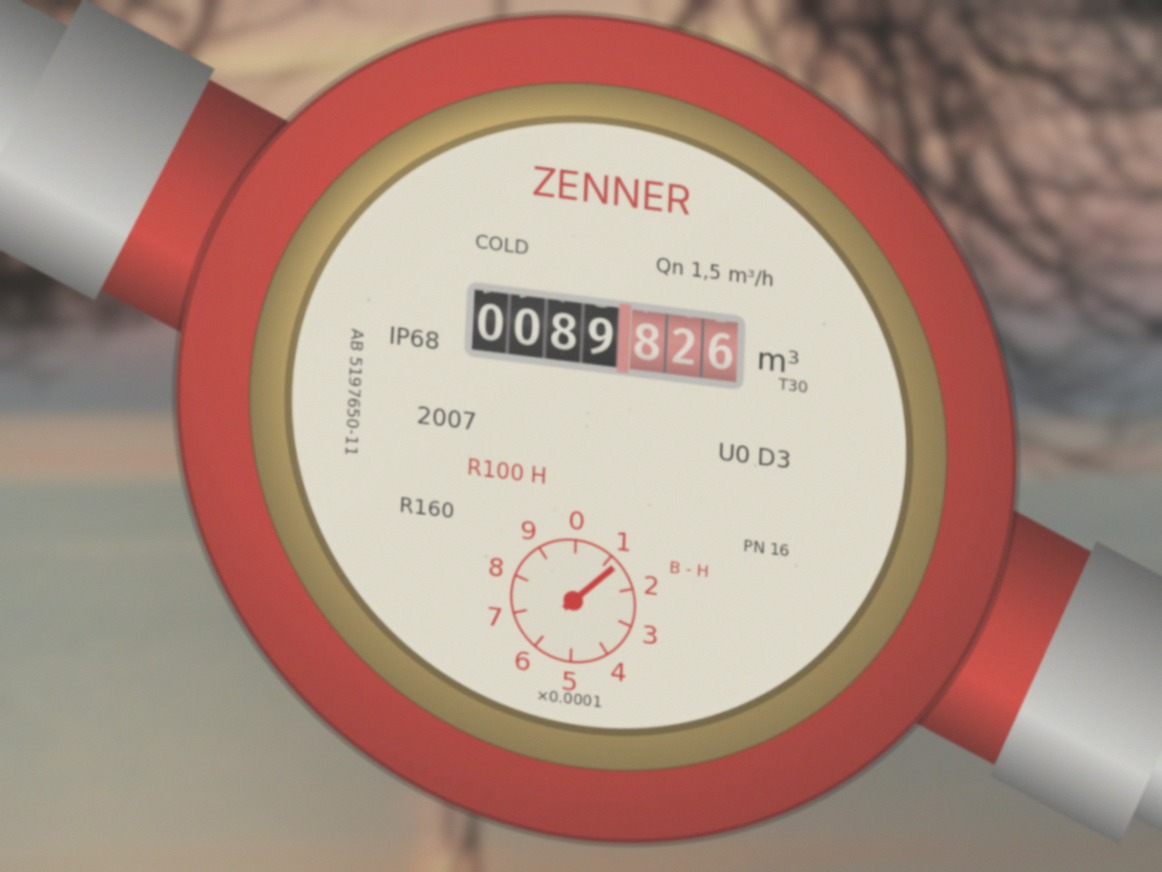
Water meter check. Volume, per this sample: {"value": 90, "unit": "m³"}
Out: {"value": 89.8261, "unit": "m³"}
